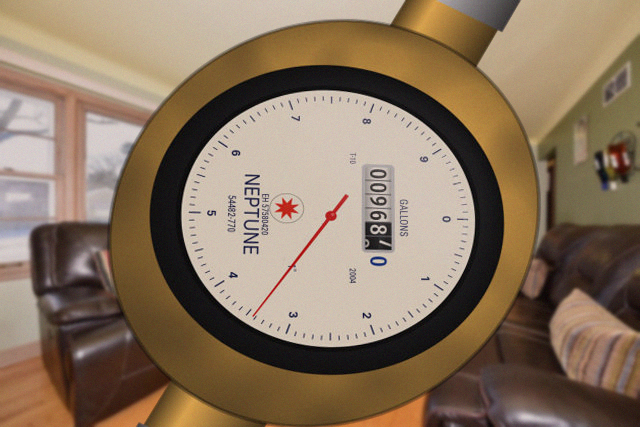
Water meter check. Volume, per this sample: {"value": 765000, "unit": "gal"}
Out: {"value": 96873.4, "unit": "gal"}
